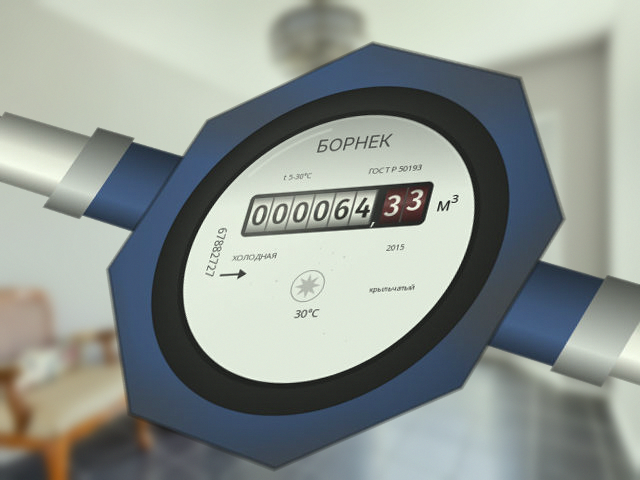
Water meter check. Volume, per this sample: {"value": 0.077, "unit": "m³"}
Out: {"value": 64.33, "unit": "m³"}
